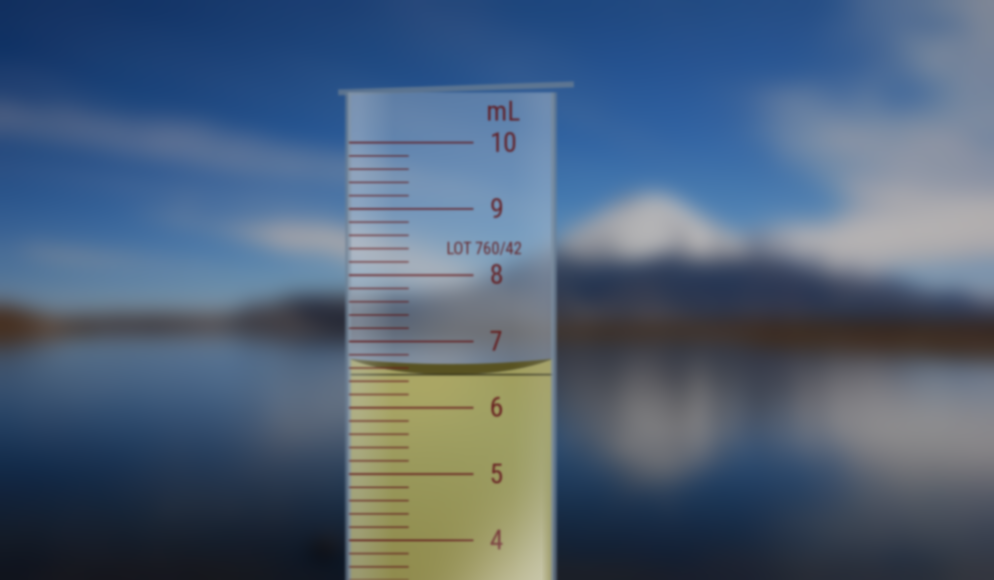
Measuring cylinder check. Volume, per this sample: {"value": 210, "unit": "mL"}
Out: {"value": 6.5, "unit": "mL"}
